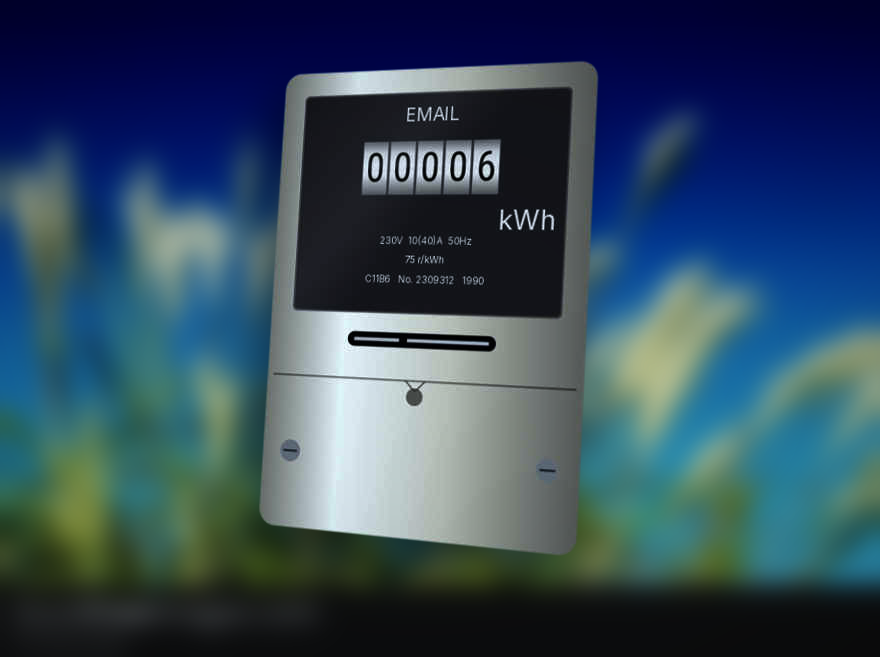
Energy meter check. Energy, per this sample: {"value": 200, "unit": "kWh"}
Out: {"value": 6, "unit": "kWh"}
